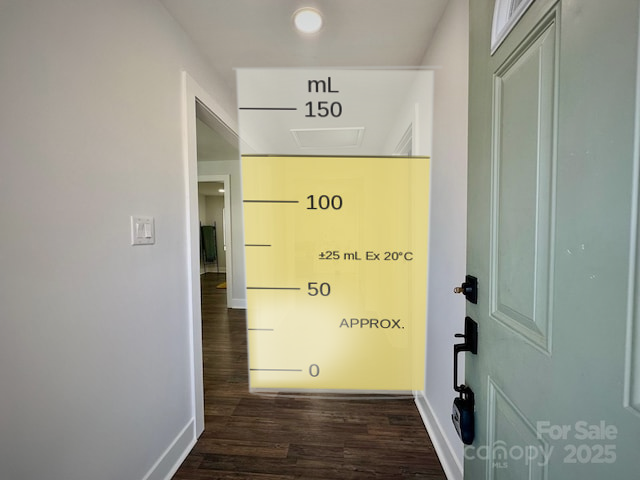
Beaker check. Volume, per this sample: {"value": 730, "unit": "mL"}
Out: {"value": 125, "unit": "mL"}
